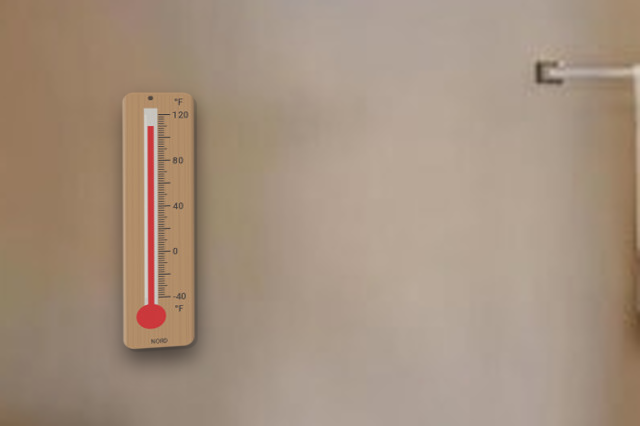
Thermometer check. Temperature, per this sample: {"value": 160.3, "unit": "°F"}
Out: {"value": 110, "unit": "°F"}
